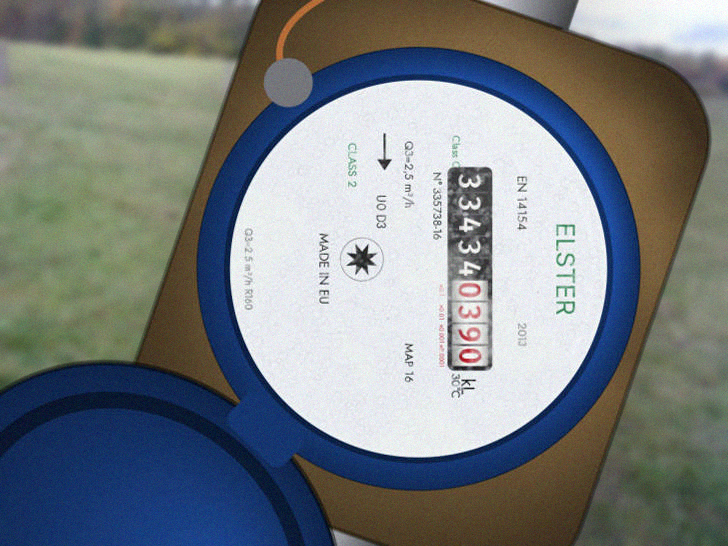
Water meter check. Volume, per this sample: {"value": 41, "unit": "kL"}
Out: {"value": 33434.0390, "unit": "kL"}
